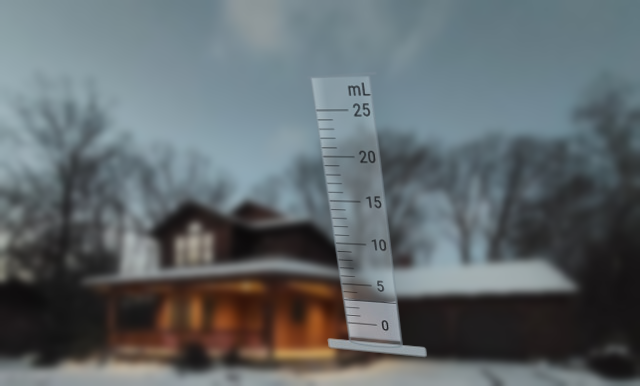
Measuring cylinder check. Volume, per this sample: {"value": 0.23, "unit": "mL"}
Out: {"value": 3, "unit": "mL"}
